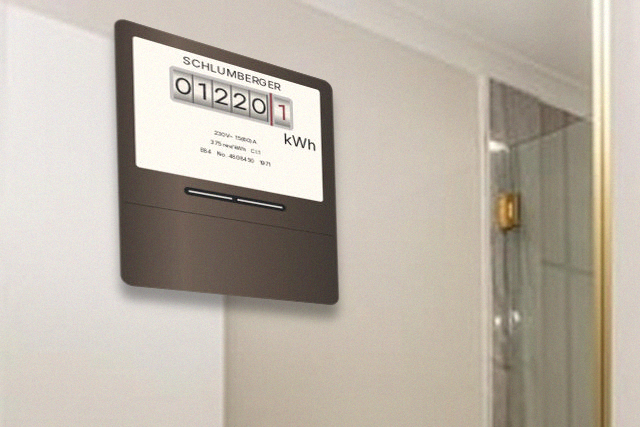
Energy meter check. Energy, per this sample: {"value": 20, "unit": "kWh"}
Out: {"value": 1220.1, "unit": "kWh"}
